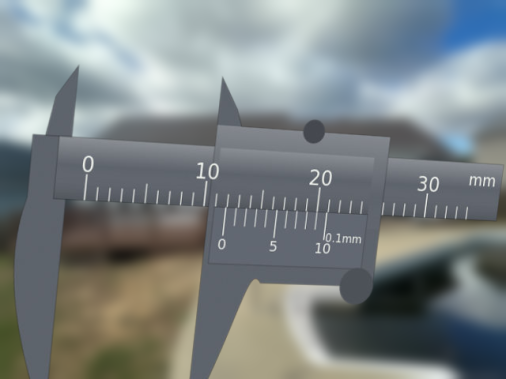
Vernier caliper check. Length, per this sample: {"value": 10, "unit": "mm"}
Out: {"value": 11.9, "unit": "mm"}
